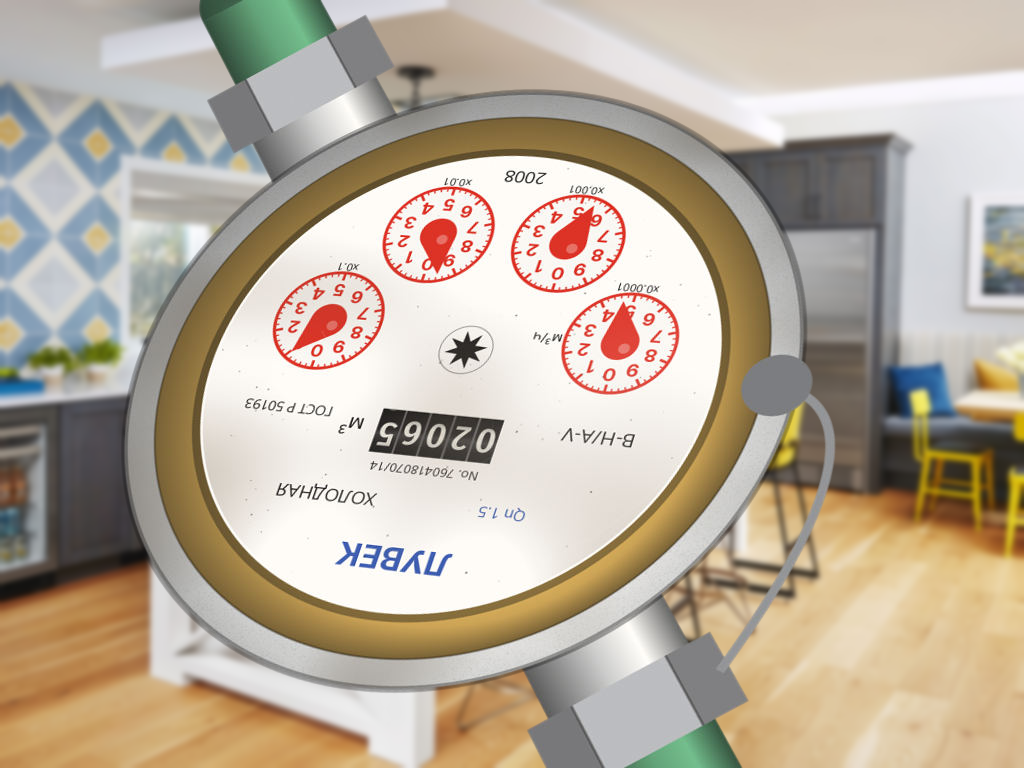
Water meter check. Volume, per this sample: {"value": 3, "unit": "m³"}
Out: {"value": 2065.0954, "unit": "m³"}
